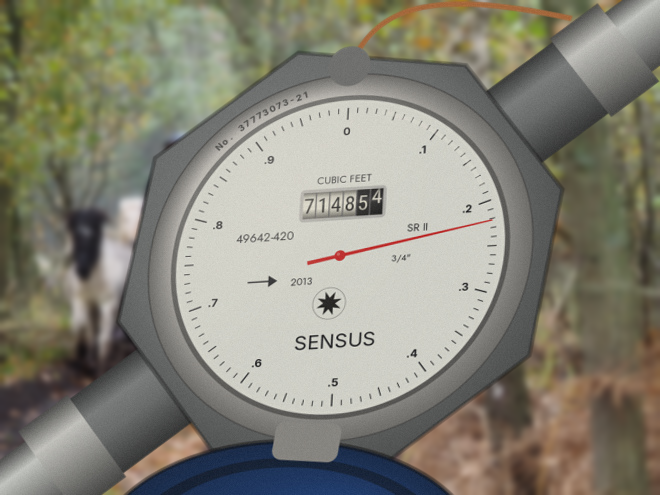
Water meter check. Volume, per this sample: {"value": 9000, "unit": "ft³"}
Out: {"value": 714854.22, "unit": "ft³"}
